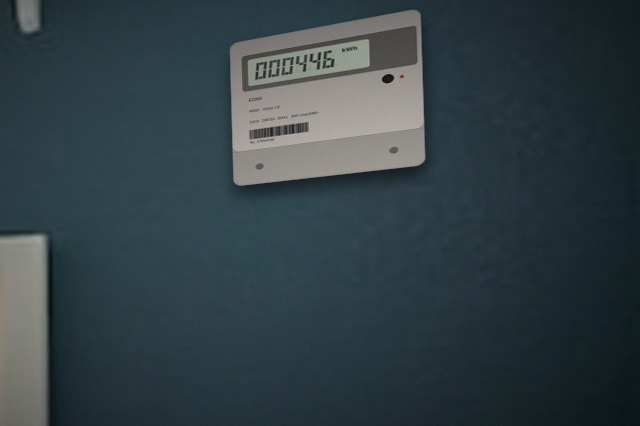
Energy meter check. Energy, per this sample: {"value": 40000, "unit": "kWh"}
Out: {"value": 446, "unit": "kWh"}
